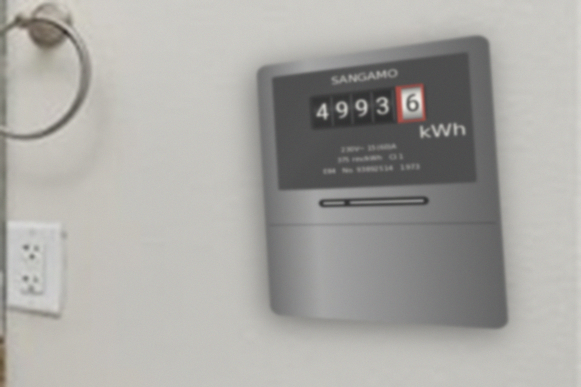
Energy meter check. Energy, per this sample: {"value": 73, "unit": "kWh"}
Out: {"value": 4993.6, "unit": "kWh"}
